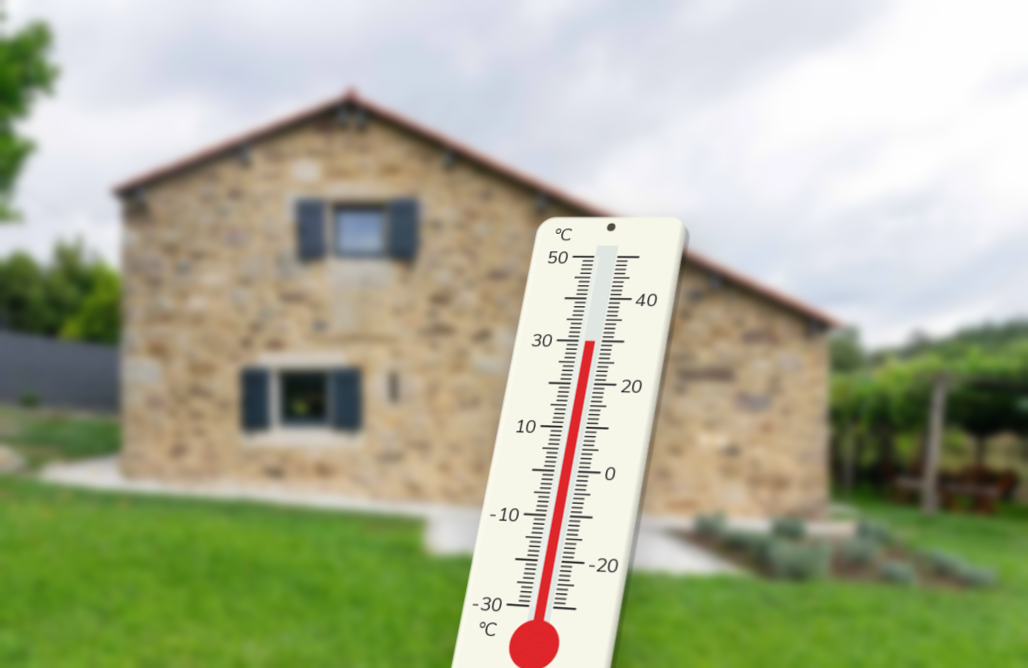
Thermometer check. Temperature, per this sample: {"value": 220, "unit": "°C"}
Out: {"value": 30, "unit": "°C"}
